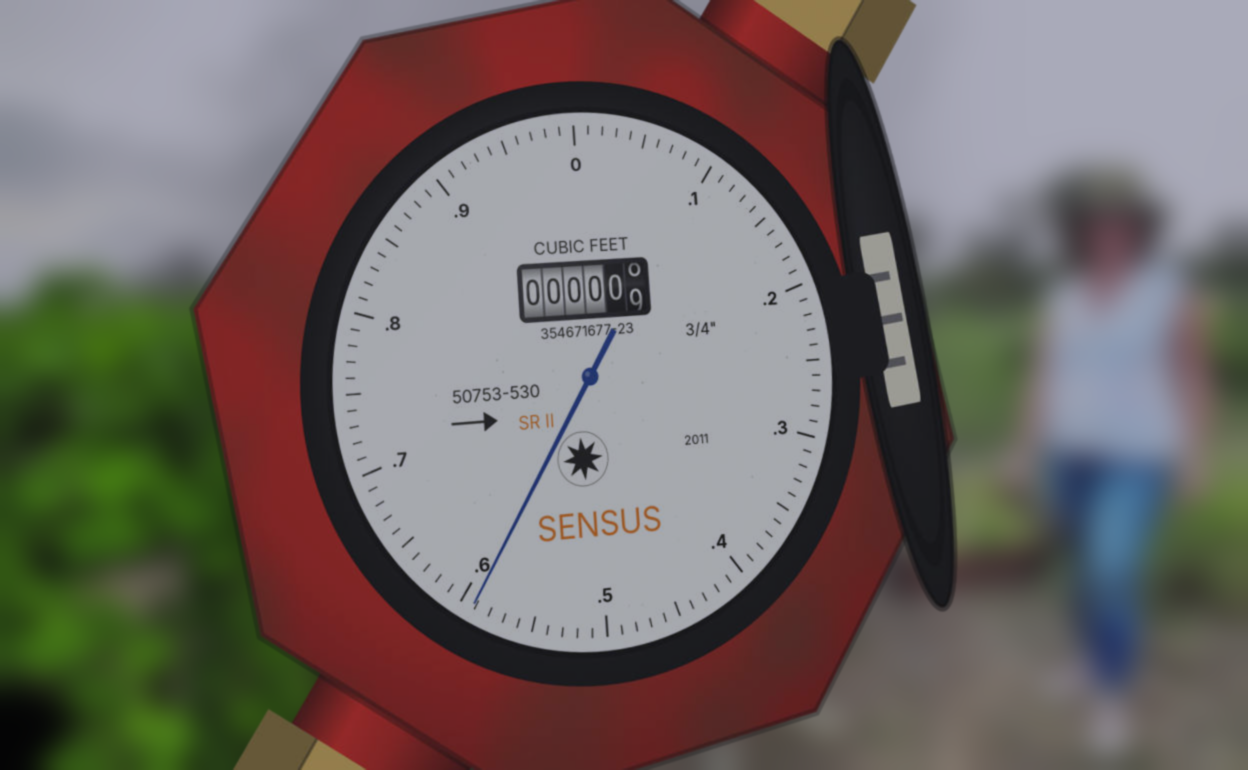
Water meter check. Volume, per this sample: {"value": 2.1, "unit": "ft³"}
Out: {"value": 8.59, "unit": "ft³"}
